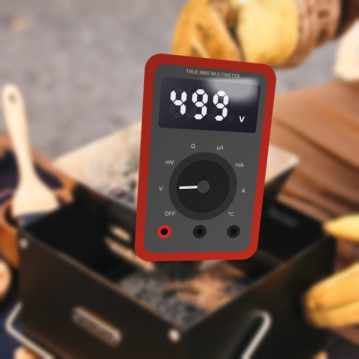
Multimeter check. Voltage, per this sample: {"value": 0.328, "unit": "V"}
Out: {"value": 499, "unit": "V"}
